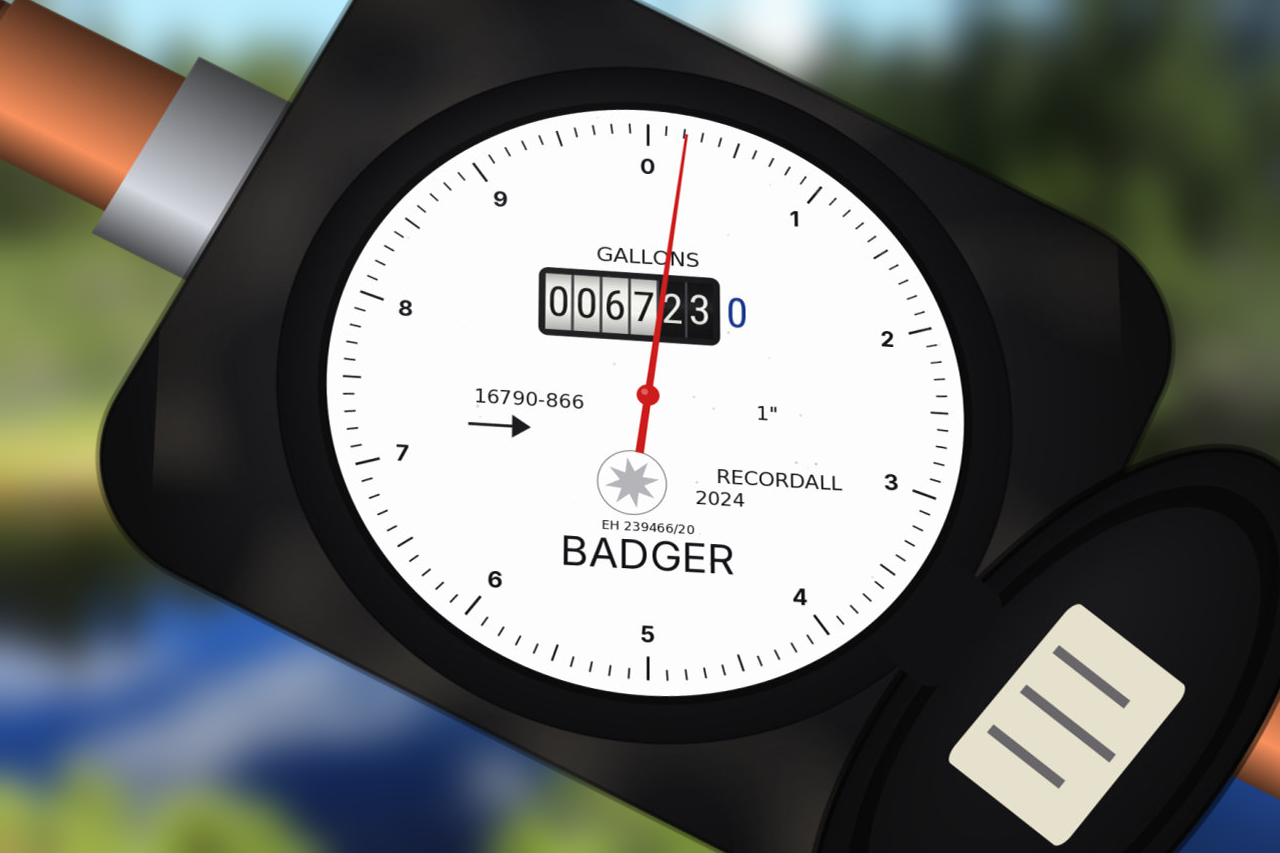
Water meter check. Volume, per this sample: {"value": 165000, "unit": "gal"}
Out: {"value": 67230.2, "unit": "gal"}
